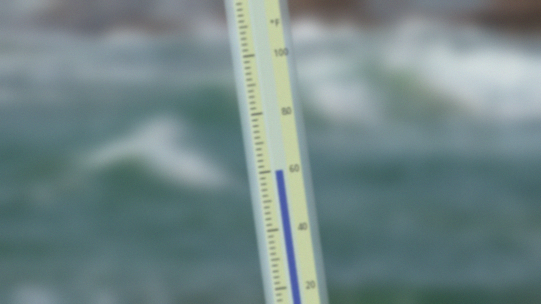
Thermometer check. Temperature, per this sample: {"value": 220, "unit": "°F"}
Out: {"value": 60, "unit": "°F"}
